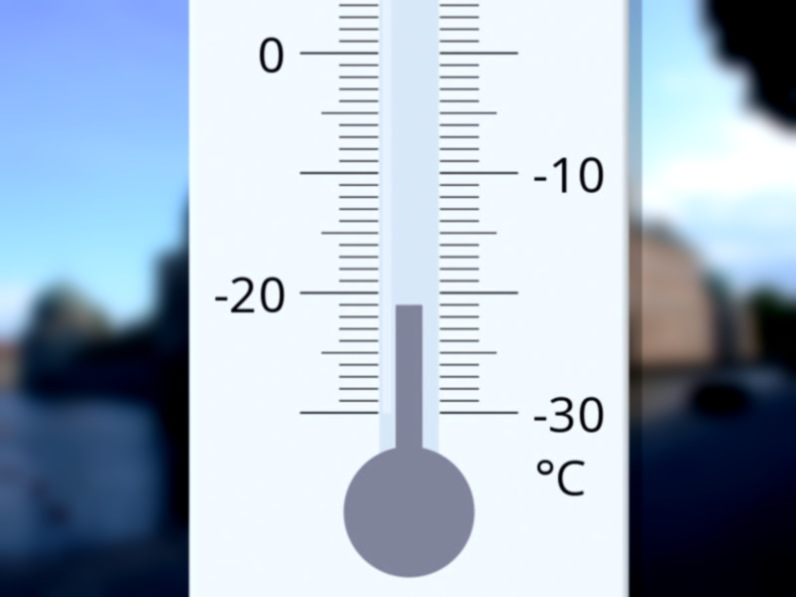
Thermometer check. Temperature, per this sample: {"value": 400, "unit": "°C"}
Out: {"value": -21, "unit": "°C"}
